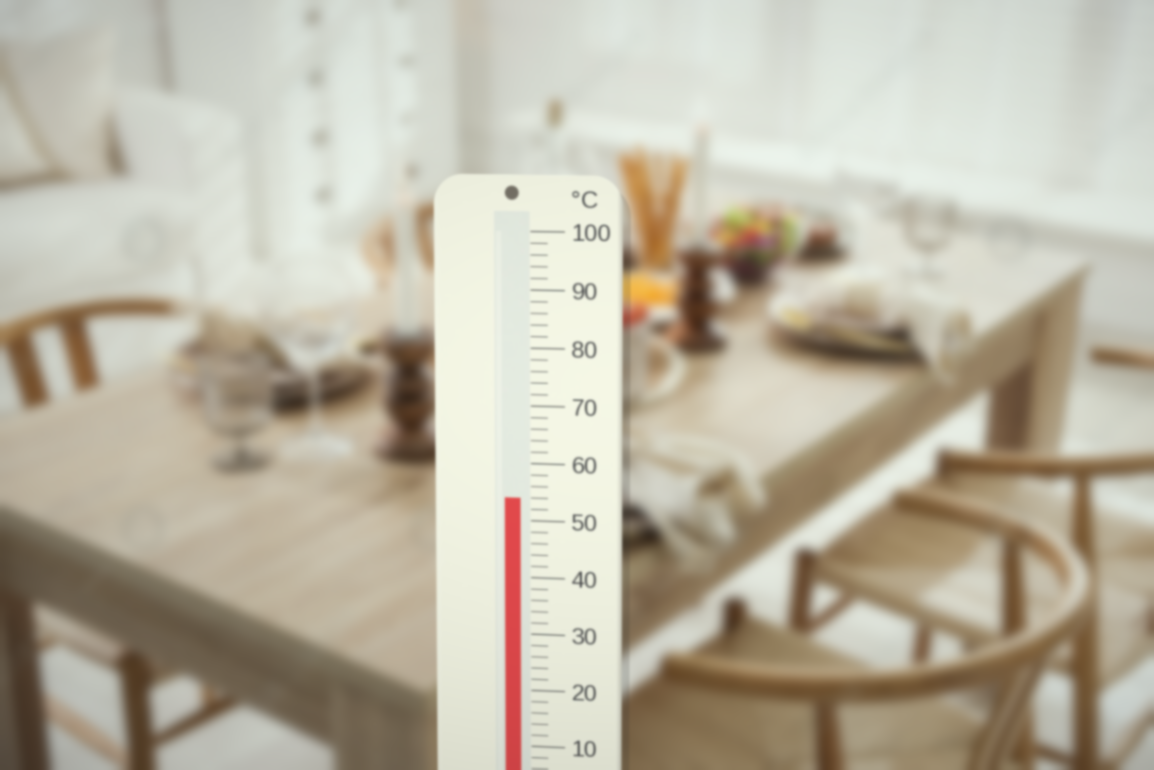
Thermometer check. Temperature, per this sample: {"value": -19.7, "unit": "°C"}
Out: {"value": 54, "unit": "°C"}
